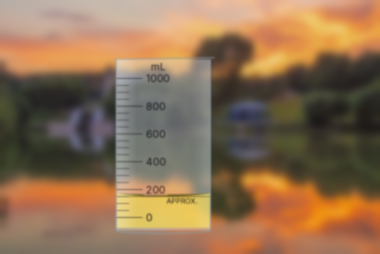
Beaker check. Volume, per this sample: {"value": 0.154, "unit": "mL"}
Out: {"value": 150, "unit": "mL"}
